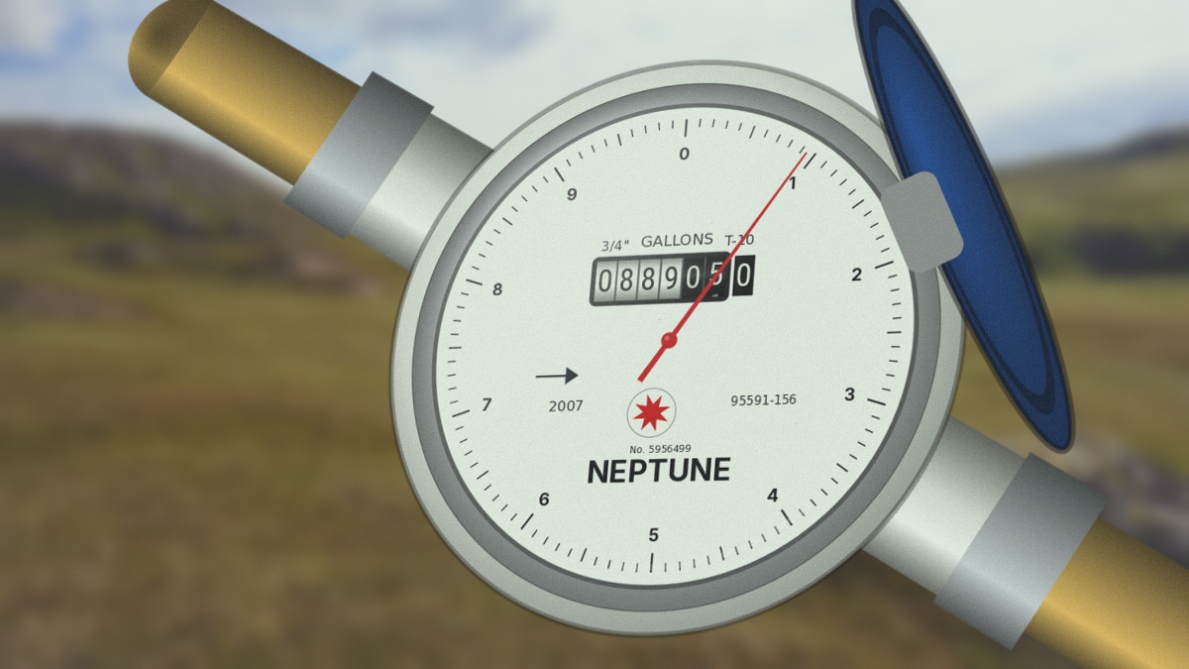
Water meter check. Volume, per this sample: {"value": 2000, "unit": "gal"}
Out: {"value": 889050.9, "unit": "gal"}
